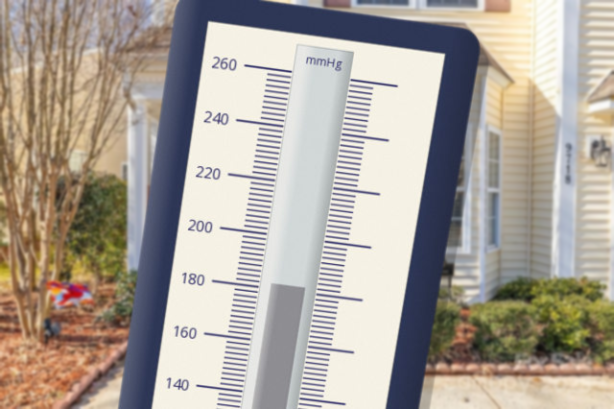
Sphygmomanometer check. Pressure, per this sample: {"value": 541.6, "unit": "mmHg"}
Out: {"value": 182, "unit": "mmHg"}
